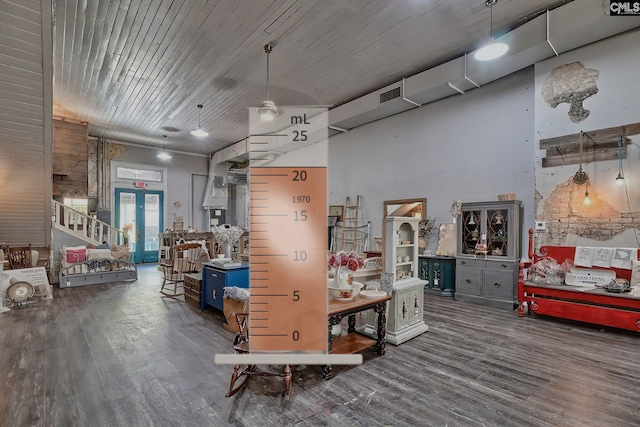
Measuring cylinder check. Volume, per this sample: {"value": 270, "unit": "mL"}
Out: {"value": 21, "unit": "mL"}
